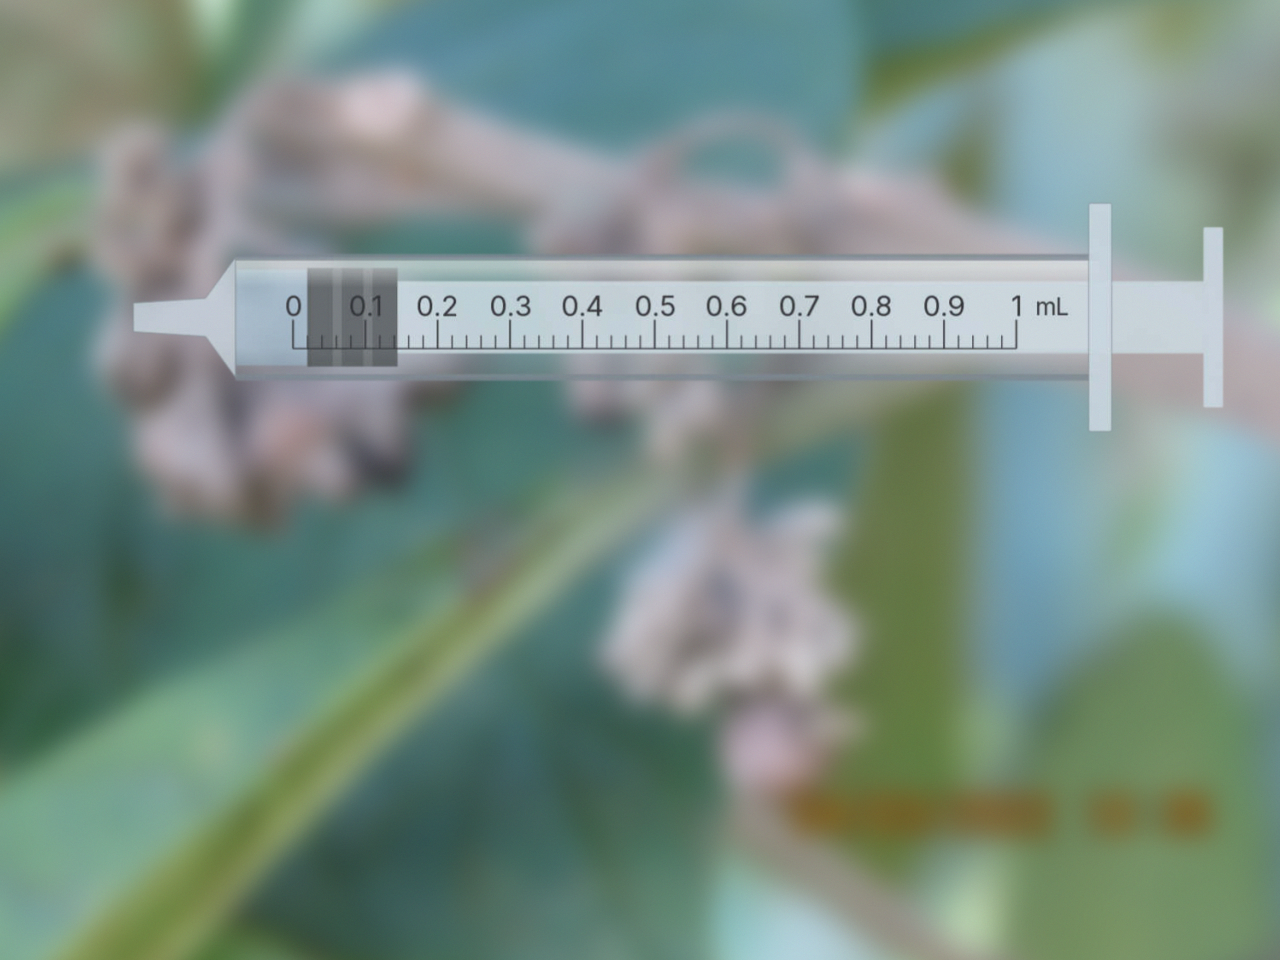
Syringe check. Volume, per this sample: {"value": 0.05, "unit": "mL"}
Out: {"value": 0.02, "unit": "mL"}
